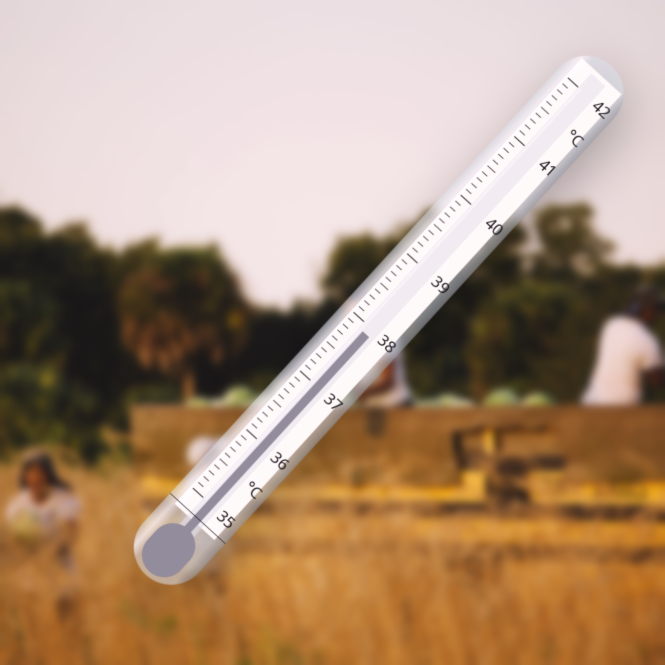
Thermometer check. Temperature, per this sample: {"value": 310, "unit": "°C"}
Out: {"value": 37.9, "unit": "°C"}
